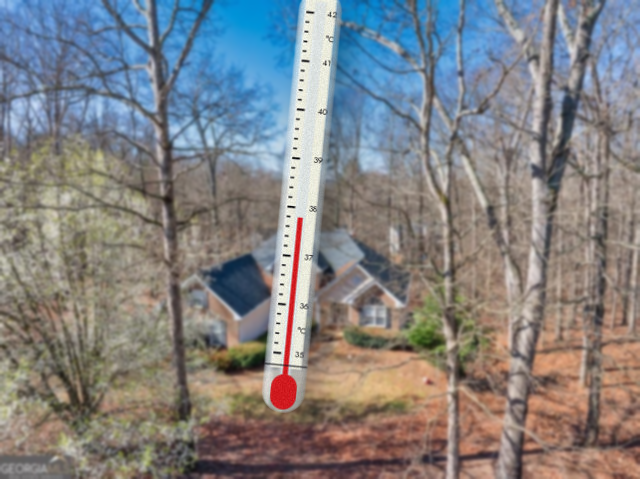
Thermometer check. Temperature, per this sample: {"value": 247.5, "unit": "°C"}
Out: {"value": 37.8, "unit": "°C"}
